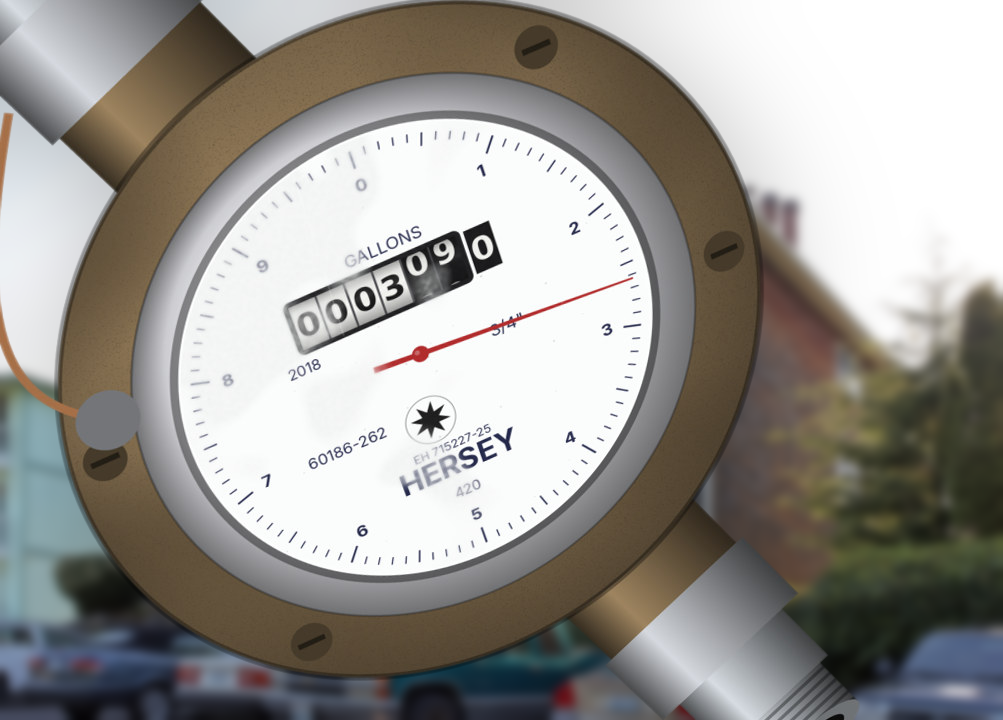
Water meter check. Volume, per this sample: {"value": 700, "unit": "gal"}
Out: {"value": 3092.6, "unit": "gal"}
